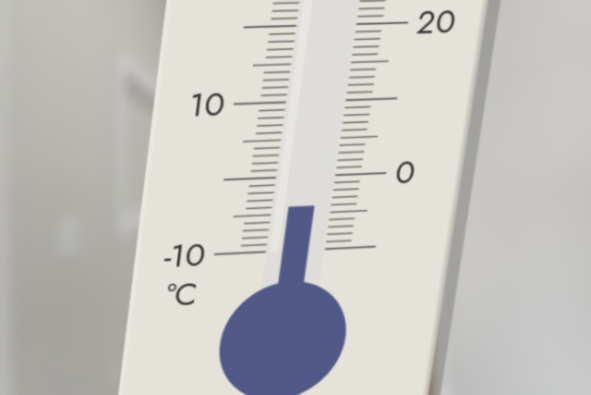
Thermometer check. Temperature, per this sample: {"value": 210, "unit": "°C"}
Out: {"value": -4, "unit": "°C"}
